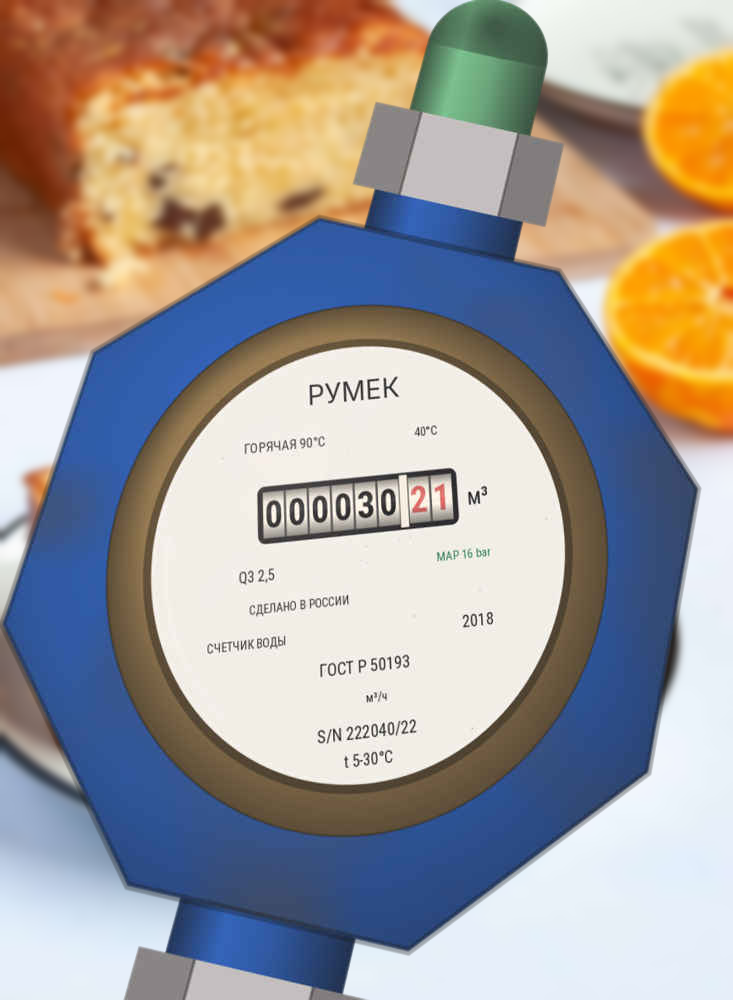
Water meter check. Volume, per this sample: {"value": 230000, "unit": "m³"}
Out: {"value": 30.21, "unit": "m³"}
